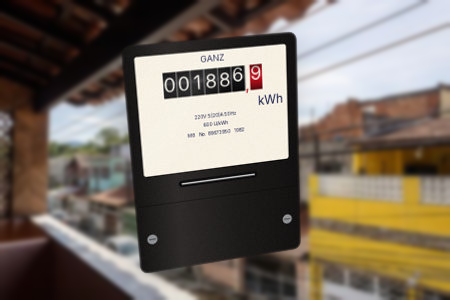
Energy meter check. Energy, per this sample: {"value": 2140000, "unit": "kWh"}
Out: {"value": 1886.9, "unit": "kWh"}
